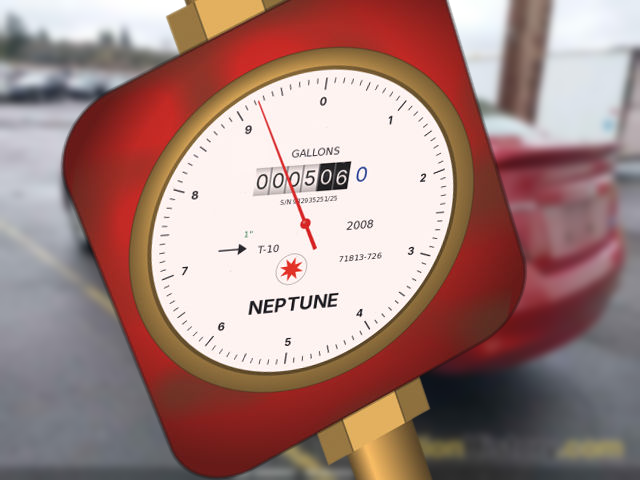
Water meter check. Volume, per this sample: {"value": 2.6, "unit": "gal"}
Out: {"value": 5059.2, "unit": "gal"}
